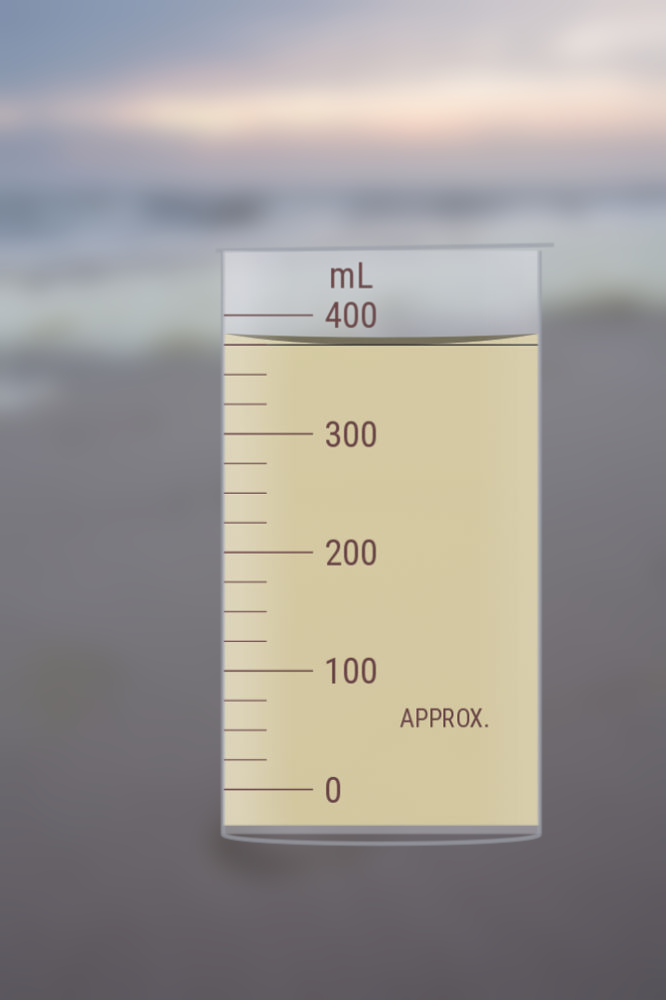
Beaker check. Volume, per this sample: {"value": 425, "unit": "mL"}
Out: {"value": 375, "unit": "mL"}
